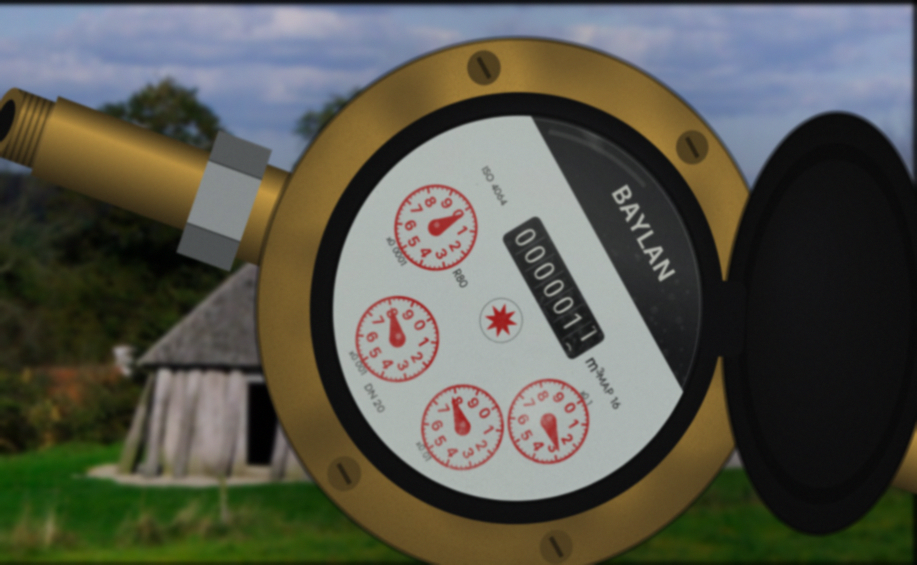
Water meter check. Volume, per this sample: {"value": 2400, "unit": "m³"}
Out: {"value": 11.2780, "unit": "m³"}
